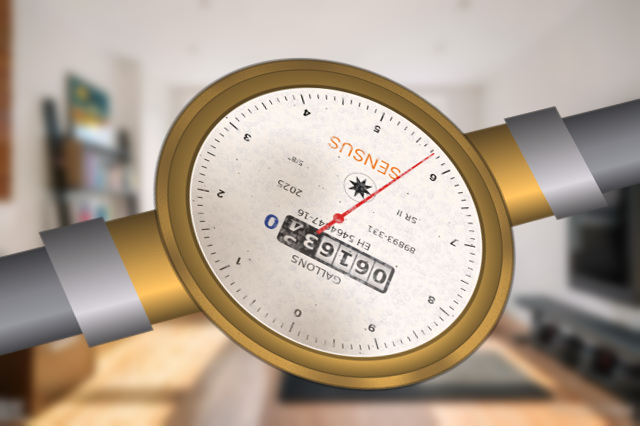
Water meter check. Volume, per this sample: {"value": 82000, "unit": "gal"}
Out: {"value": 616335.7, "unit": "gal"}
